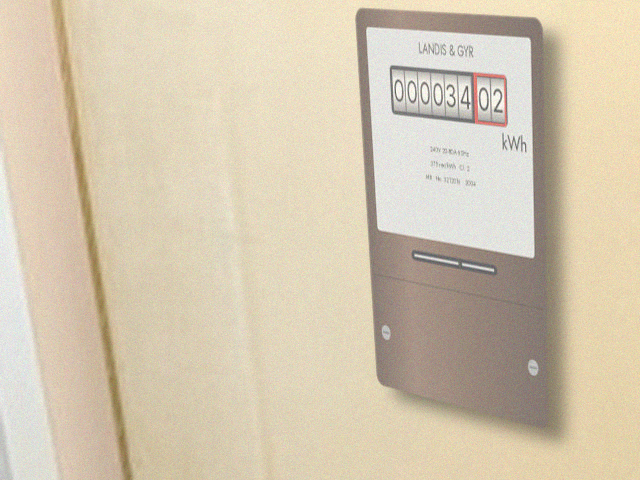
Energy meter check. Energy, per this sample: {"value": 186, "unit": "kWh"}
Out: {"value": 34.02, "unit": "kWh"}
